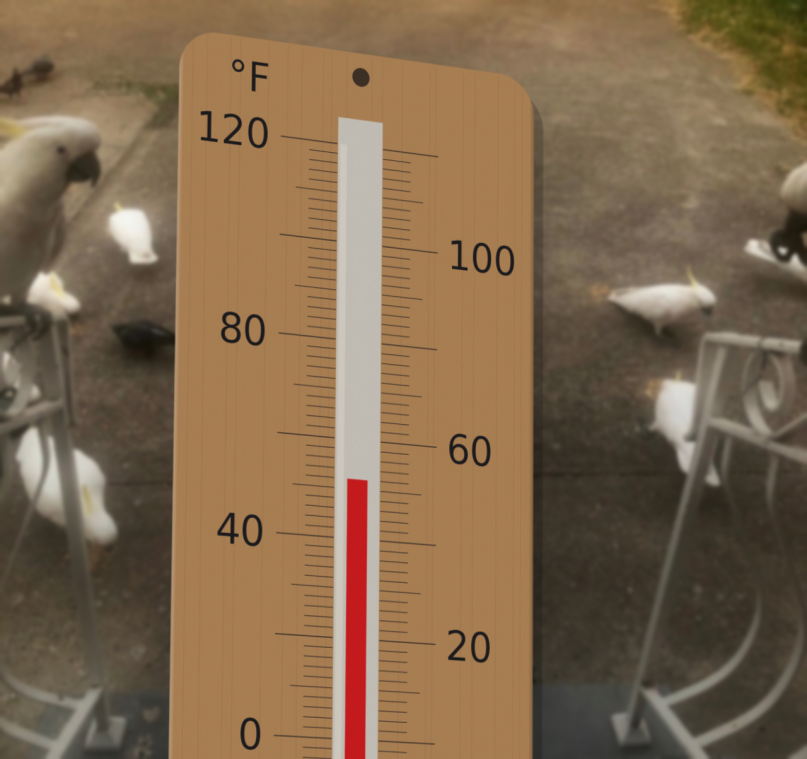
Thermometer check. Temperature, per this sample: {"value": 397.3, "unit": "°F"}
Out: {"value": 52, "unit": "°F"}
